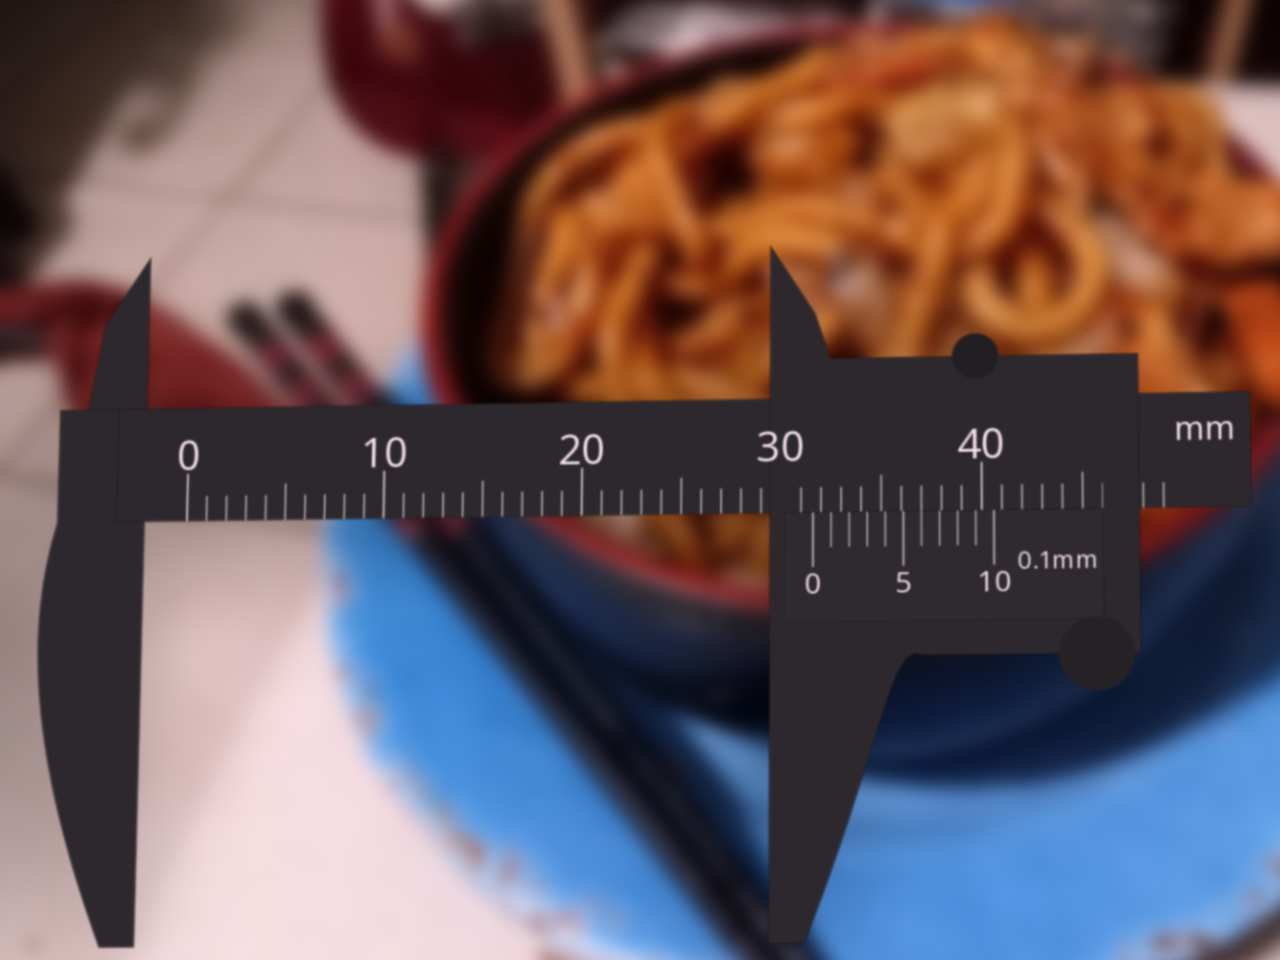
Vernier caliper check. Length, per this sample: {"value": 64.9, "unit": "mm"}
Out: {"value": 31.6, "unit": "mm"}
